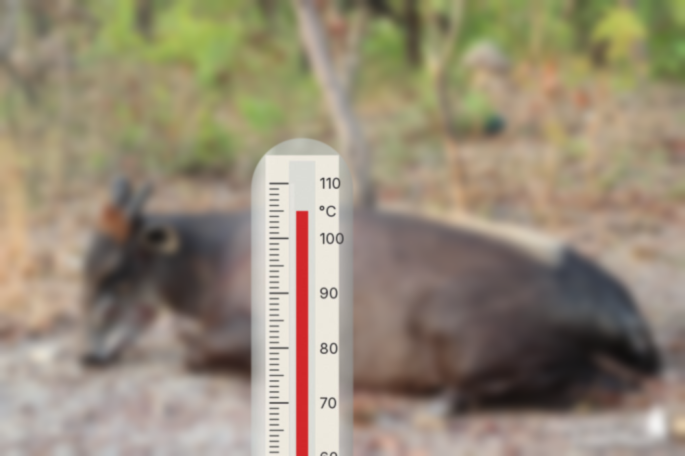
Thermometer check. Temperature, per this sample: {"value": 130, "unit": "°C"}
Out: {"value": 105, "unit": "°C"}
